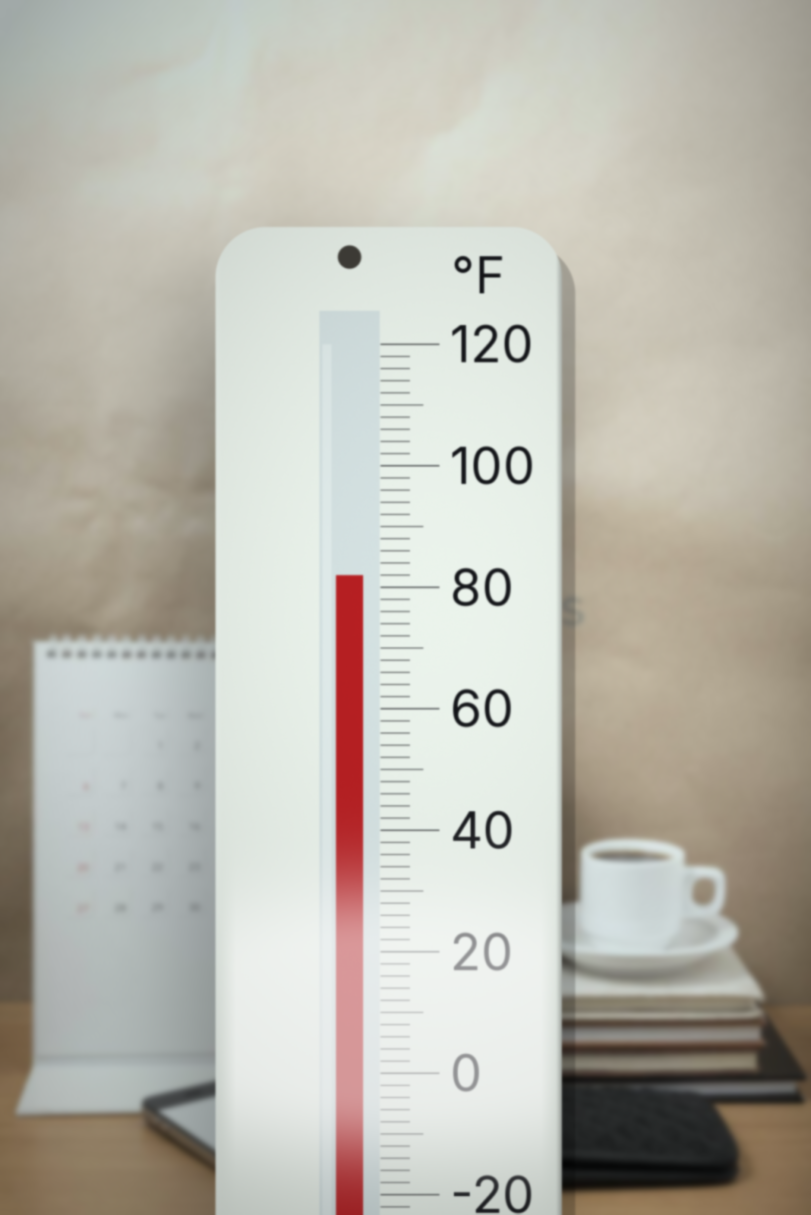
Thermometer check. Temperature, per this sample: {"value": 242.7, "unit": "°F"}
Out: {"value": 82, "unit": "°F"}
